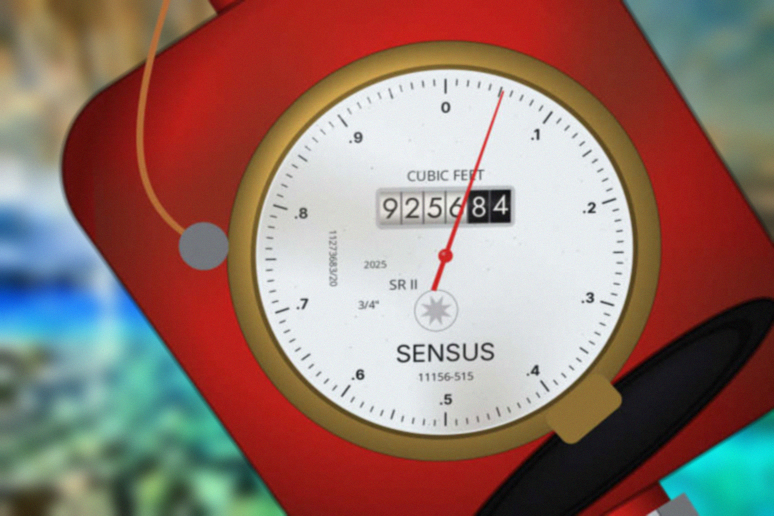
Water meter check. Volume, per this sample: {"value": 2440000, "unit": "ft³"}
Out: {"value": 925684.05, "unit": "ft³"}
